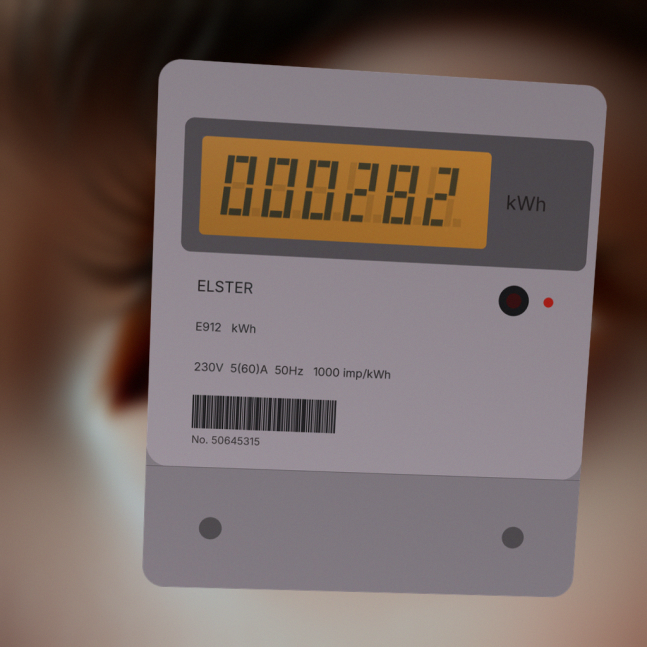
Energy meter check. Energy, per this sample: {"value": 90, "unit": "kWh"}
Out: {"value": 282, "unit": "kWh"}
